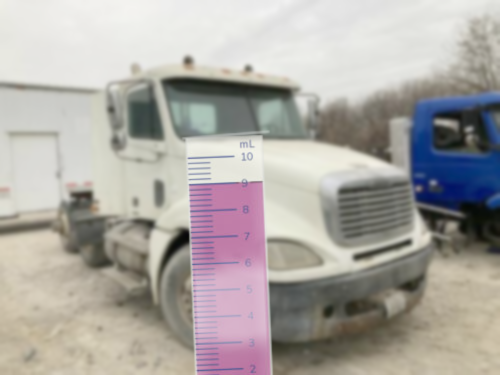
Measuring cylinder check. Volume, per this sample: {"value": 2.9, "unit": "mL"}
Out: {"value": 9, "unit": "mL"}
